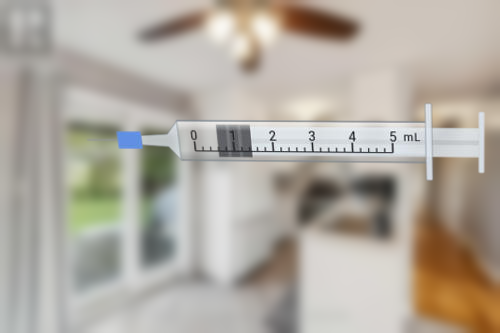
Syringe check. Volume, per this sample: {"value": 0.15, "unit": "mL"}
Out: {"value": 0.6, "unit": "mL"}
